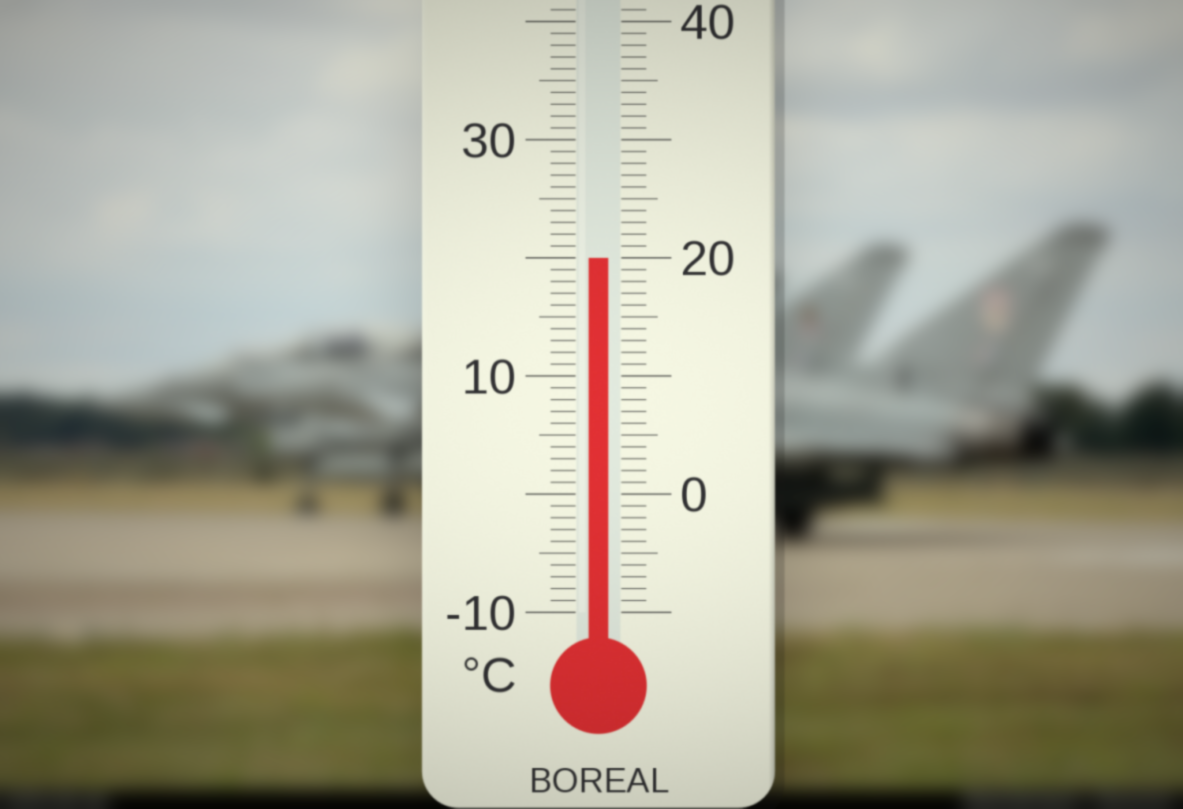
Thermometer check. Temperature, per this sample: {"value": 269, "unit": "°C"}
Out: {"value": 20, "unit": "°C"}
